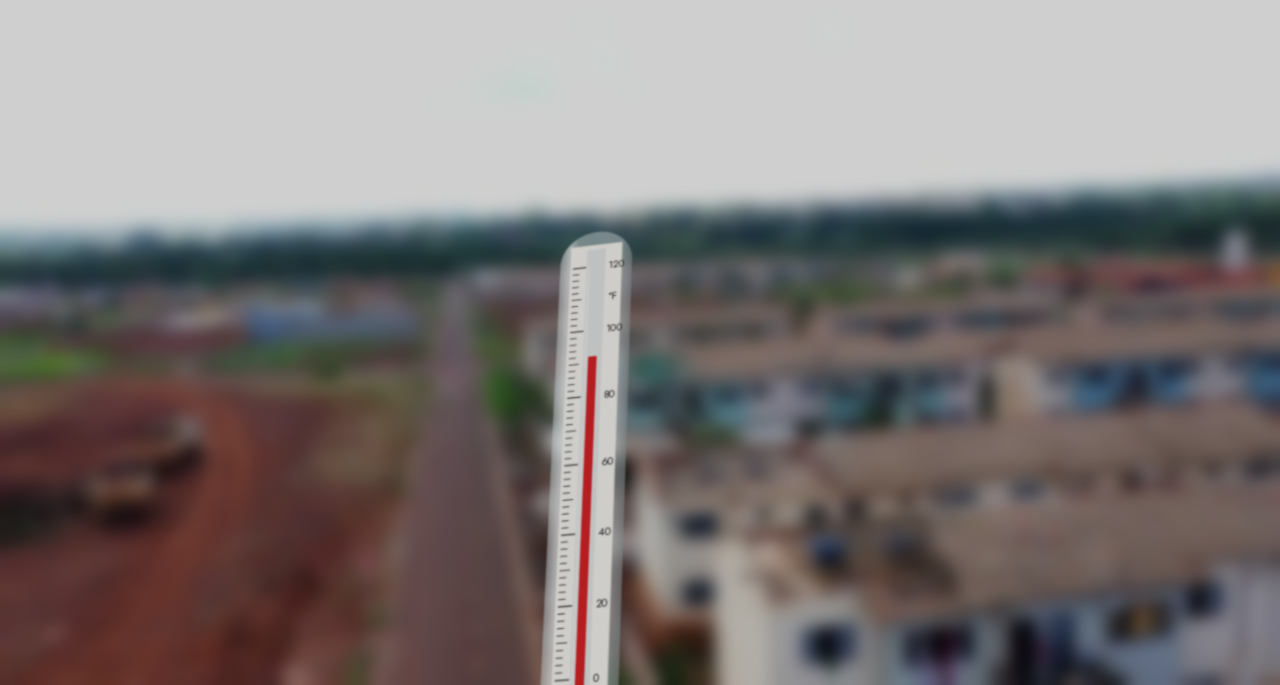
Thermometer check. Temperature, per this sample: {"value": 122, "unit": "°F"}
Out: {"value": 92, "unit": "°F"}
